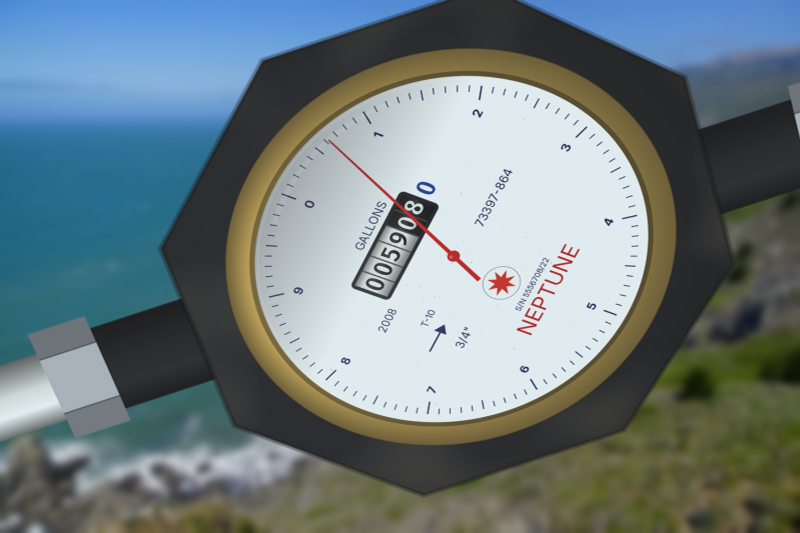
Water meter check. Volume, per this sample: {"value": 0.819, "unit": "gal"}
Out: {"value": 59080.6, "unit": "gal"}
